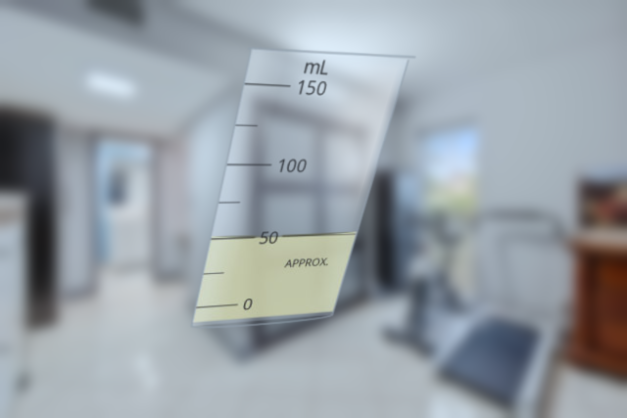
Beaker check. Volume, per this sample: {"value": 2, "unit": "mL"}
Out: {"value": 50, "unit": "mL"}
